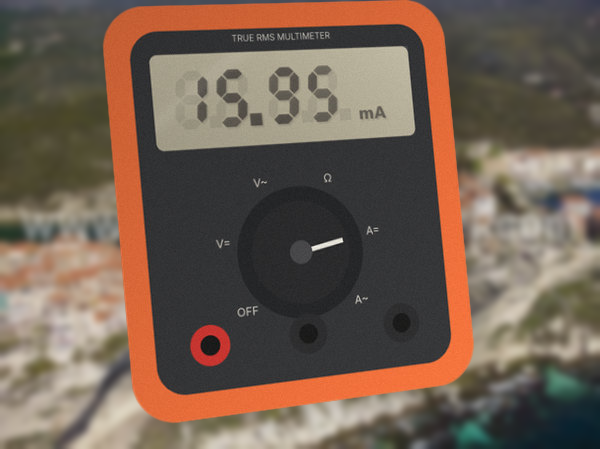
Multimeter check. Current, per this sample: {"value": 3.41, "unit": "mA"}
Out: {"value": 15.95, "unit": "mA"}
